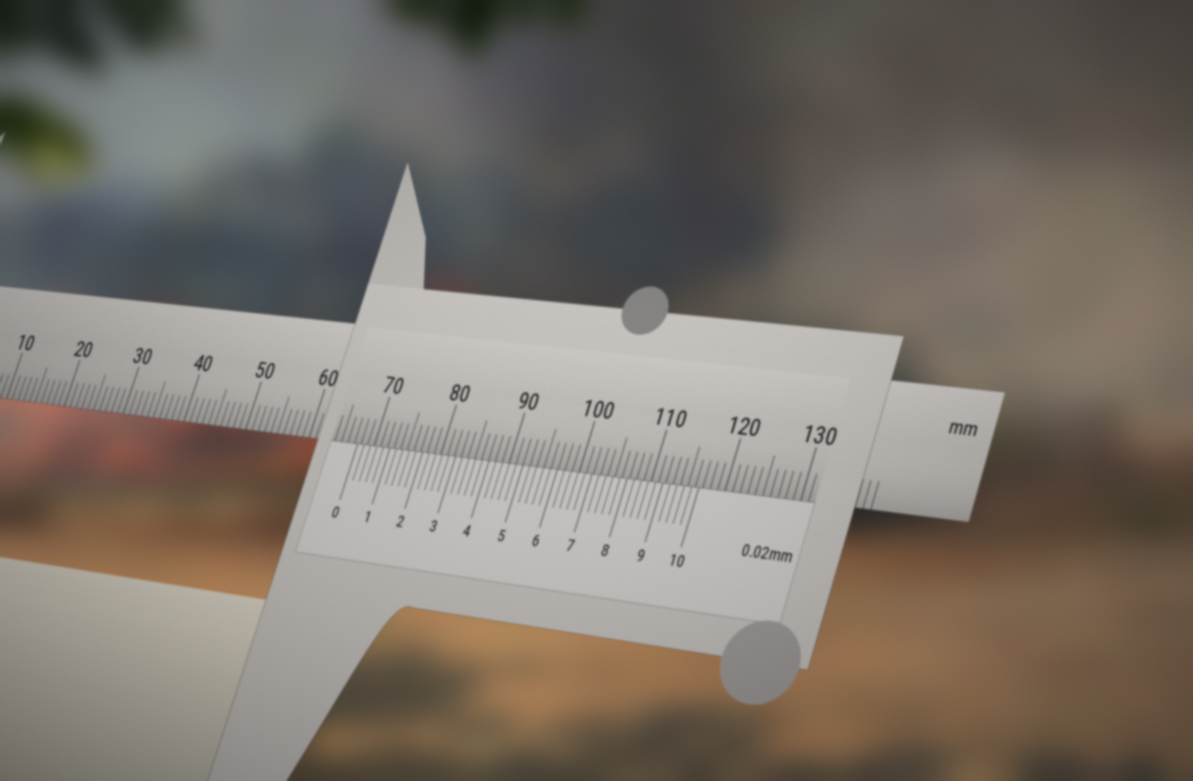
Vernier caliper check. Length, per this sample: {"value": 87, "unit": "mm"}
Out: {"value": 67.5, "unit": "mm"}
